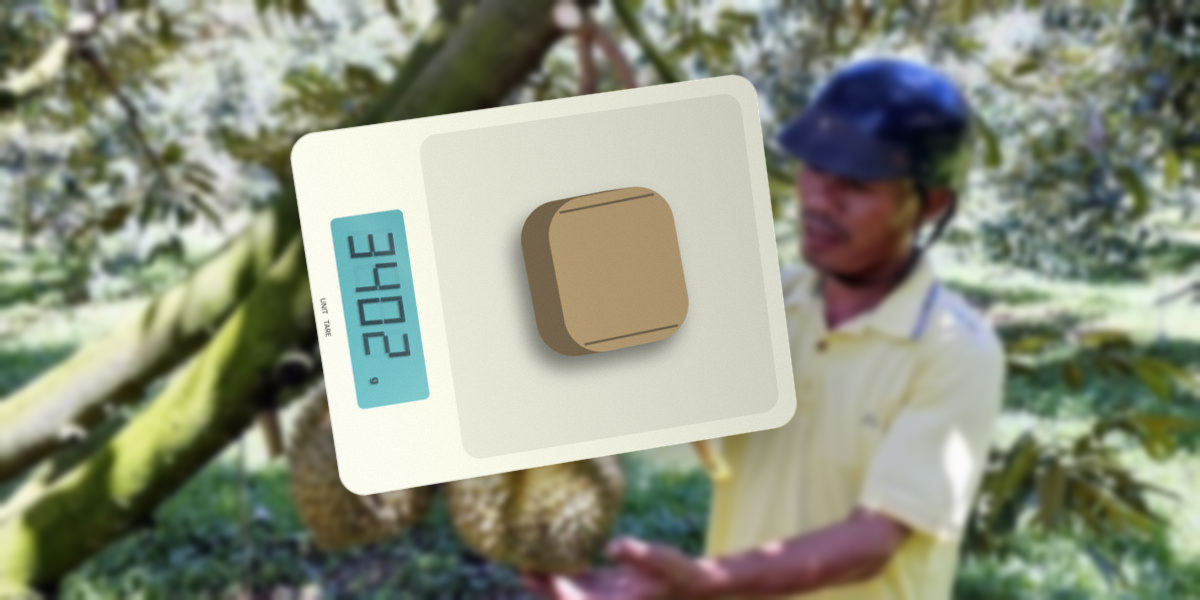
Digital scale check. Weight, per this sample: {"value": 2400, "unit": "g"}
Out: {"value": 3402, "unit": "g"}
